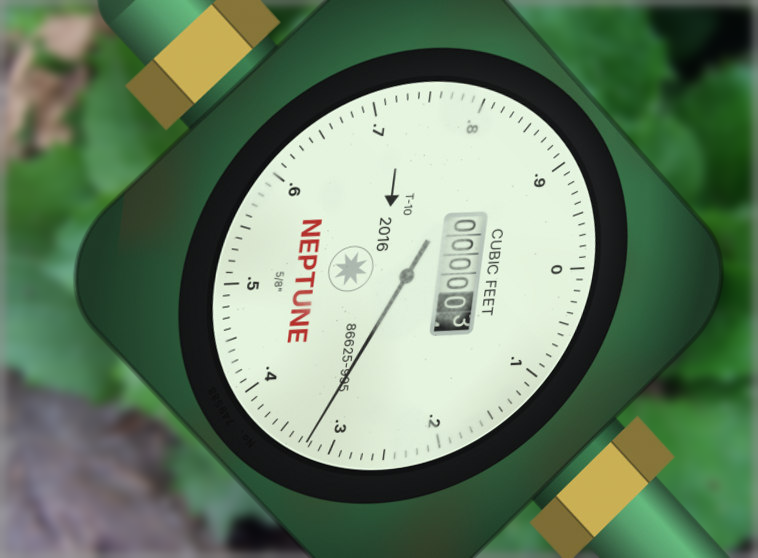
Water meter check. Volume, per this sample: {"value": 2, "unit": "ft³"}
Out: {"value": 3.32, "unit": "ft³"}
